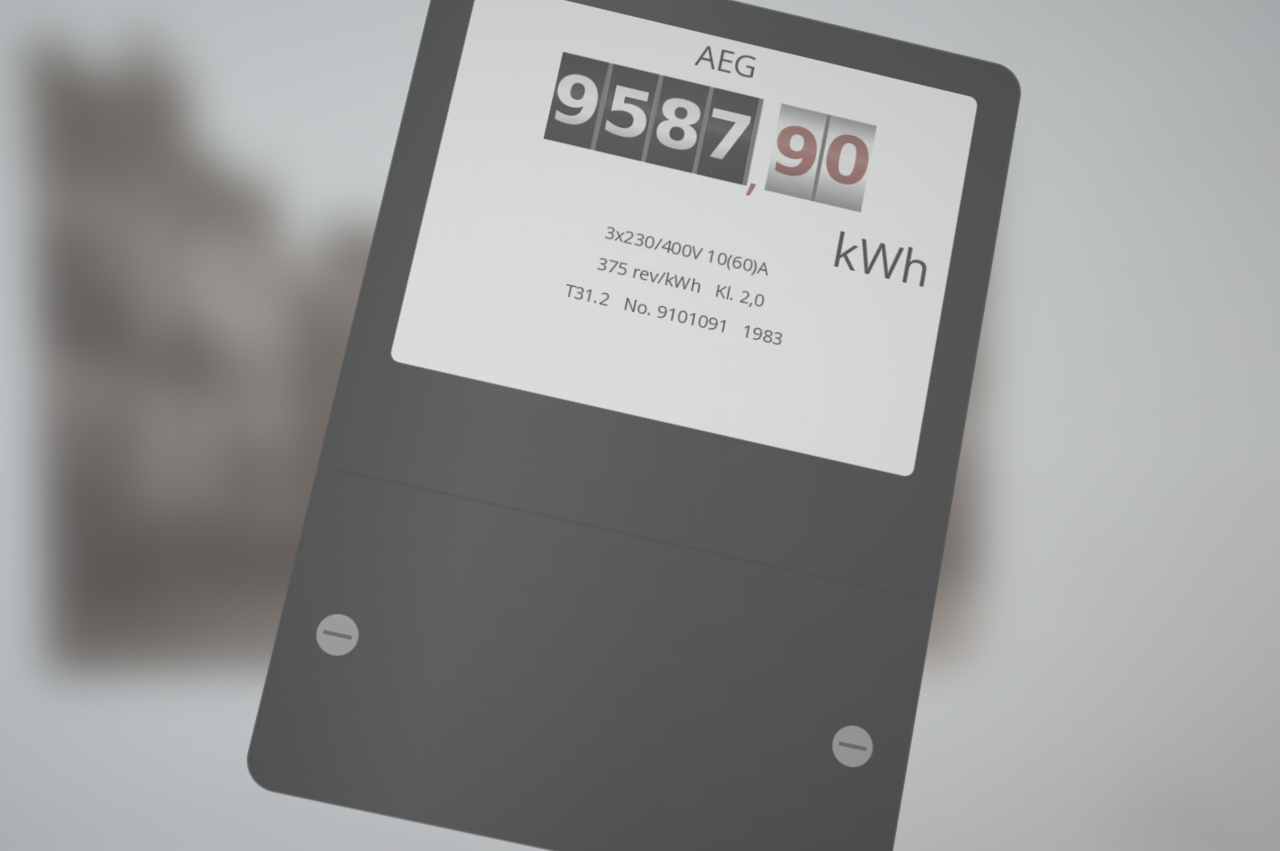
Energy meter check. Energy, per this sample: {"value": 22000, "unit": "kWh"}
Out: {"value": 9587.90, "unit": "kWh"}
